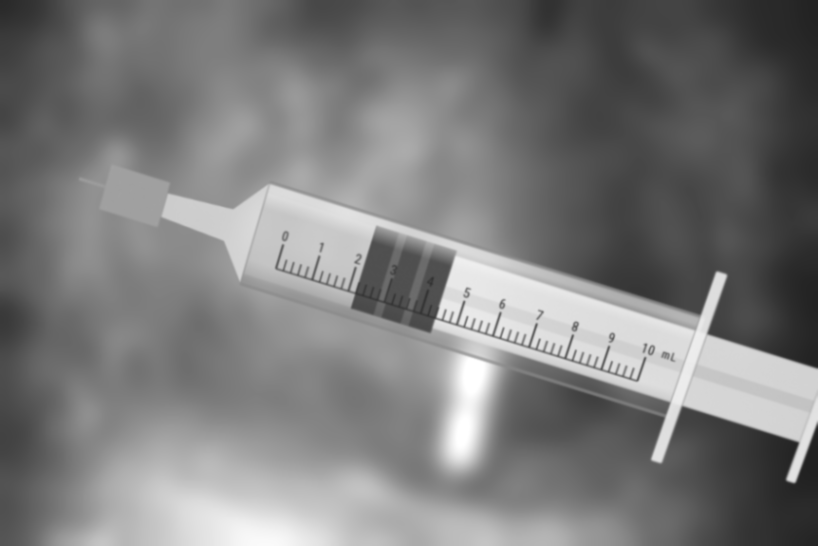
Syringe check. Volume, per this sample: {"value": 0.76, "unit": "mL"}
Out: {"value": 2.2, "unit": "mL"}
